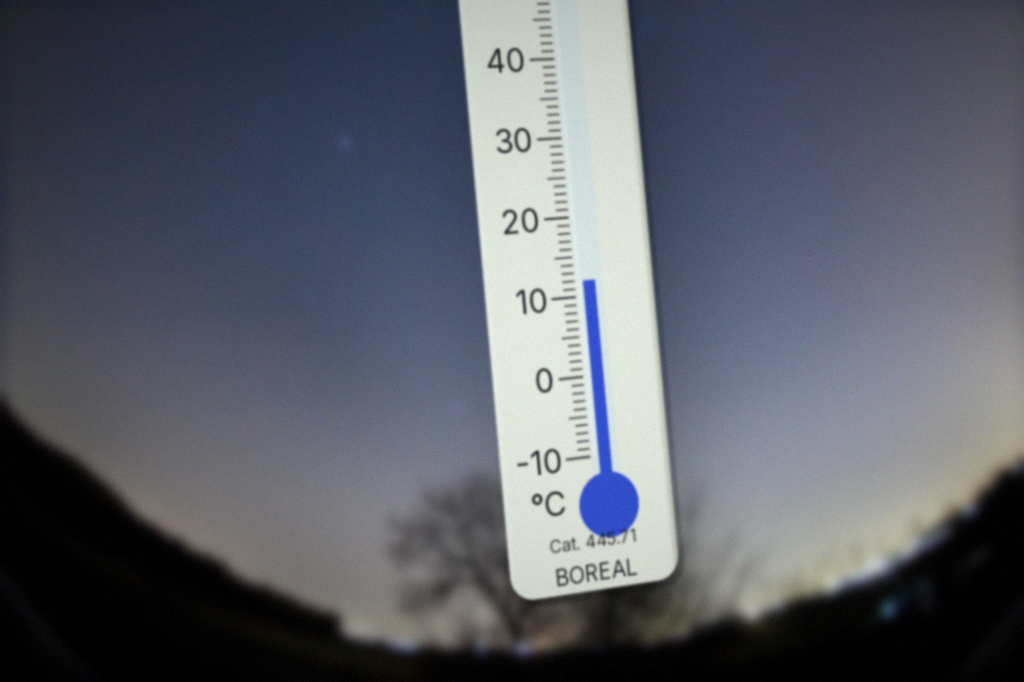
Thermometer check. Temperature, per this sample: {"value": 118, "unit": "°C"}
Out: {"value": 12, "unit": "°C"}
